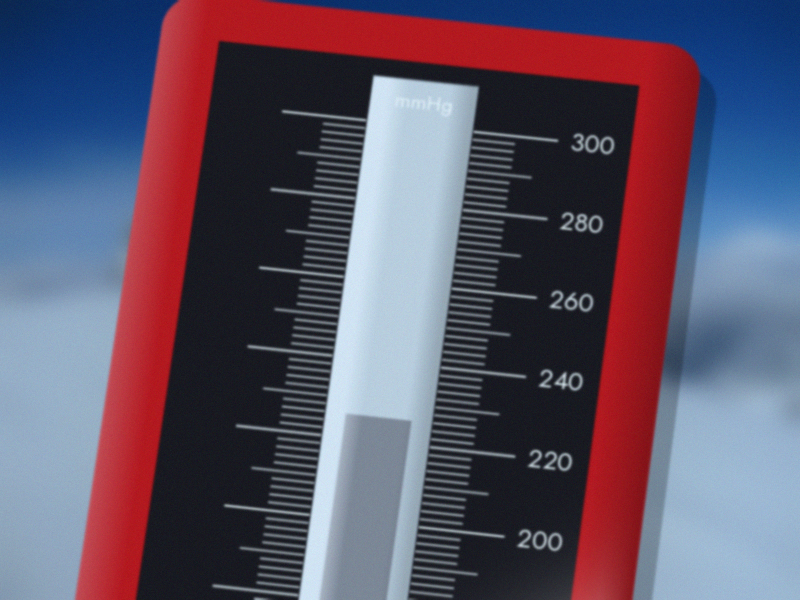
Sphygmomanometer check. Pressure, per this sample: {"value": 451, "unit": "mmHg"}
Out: {"value": 226, "unit": "mmHg"}
